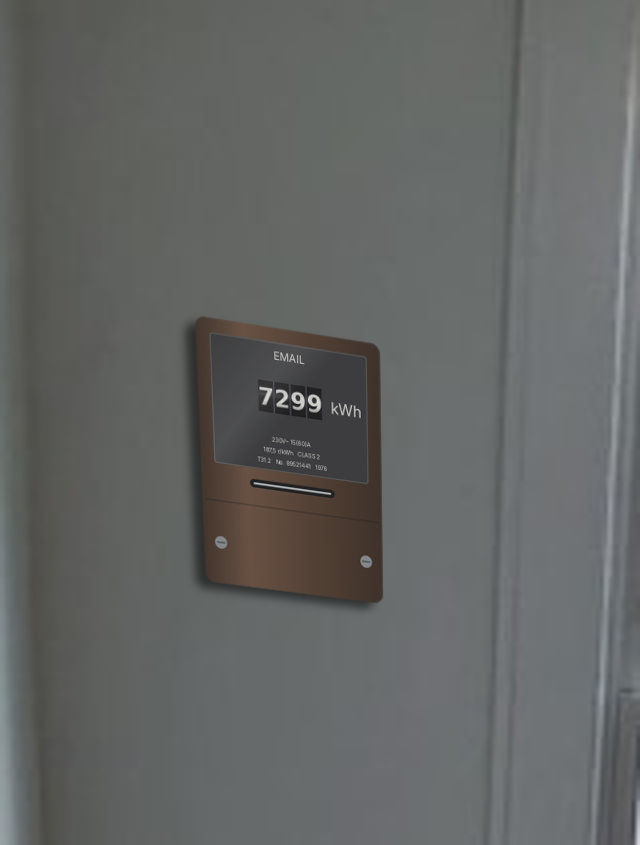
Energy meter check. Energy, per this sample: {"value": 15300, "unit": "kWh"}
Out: {"value": 7299, "unit": "kWh"}
